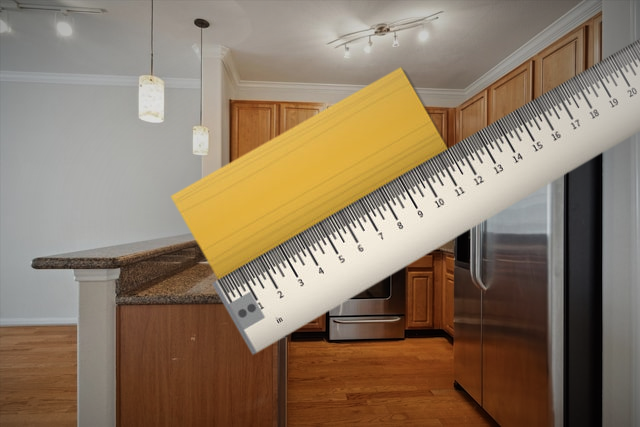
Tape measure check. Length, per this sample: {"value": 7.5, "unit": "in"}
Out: {"value": 11.5, "unit": "in"}
